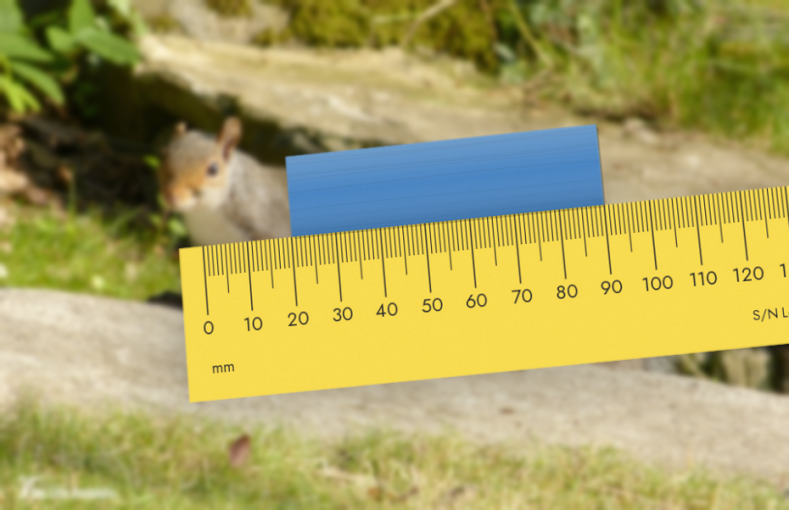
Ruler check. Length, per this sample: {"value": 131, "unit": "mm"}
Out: {"value": 70, "unit": "mm"}
